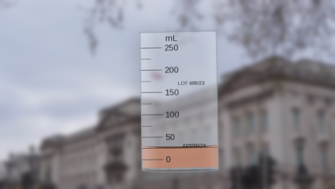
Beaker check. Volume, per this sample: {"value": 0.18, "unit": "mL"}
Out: {"value": 25, "unit": "mL"}
